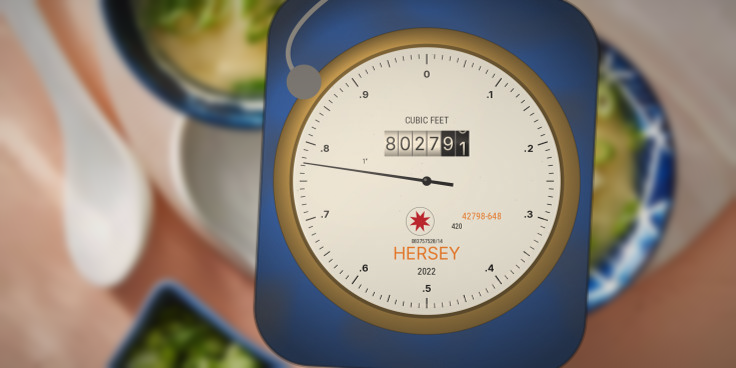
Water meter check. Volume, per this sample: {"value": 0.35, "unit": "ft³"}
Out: {"value": 802790.77, "unit": "ft³"}
